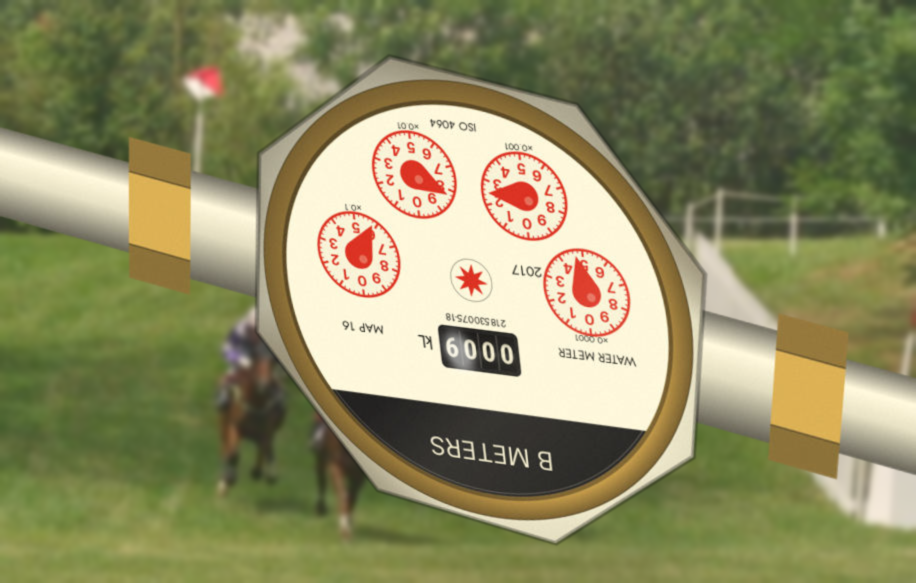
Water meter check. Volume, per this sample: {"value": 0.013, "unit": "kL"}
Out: {"value": 9.5824, "unit": "kL"}
